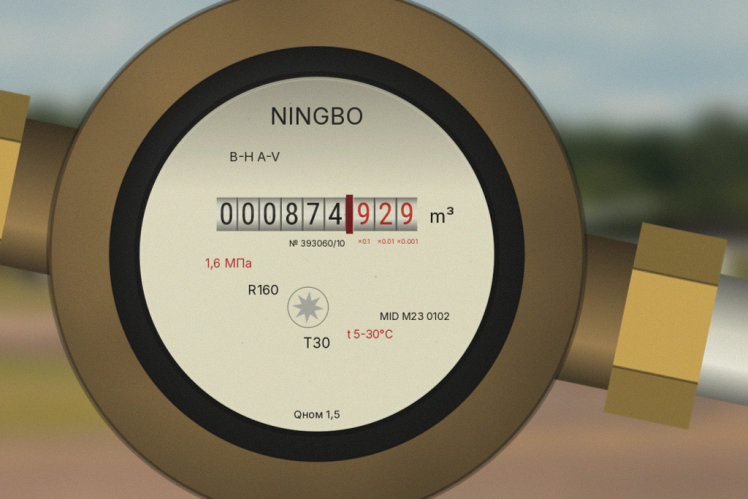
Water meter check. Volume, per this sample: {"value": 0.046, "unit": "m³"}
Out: {"value": 874.929, "unit": "m³"}
